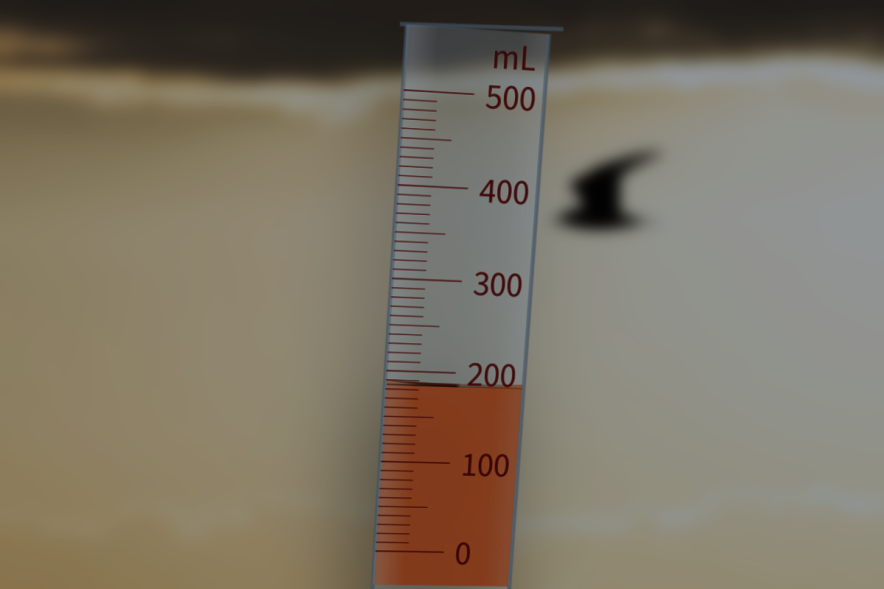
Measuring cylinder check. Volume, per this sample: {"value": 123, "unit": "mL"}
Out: {"value": 185, "unit": "mL"}
